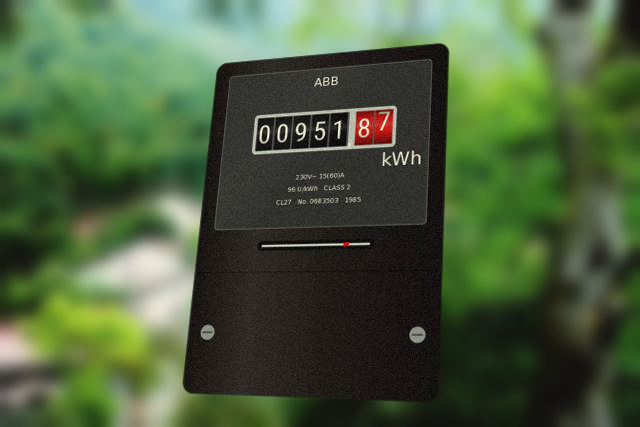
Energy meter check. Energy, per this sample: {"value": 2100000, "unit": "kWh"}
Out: {"value": 951.87, "unit": "kWh"}
